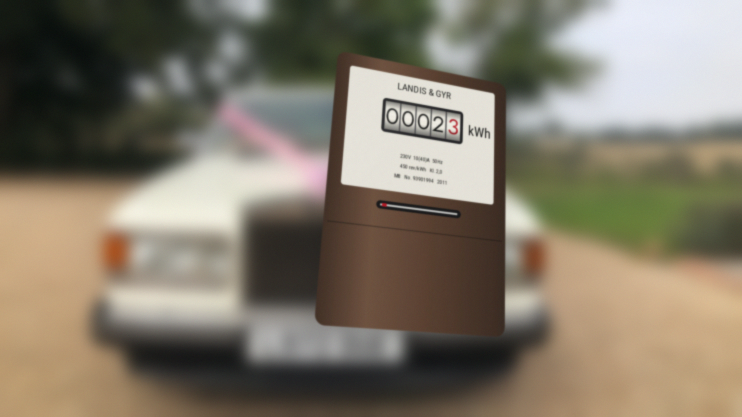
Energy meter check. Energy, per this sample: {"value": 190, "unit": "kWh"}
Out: {"value": 2.3, "unit": "kWh"}
